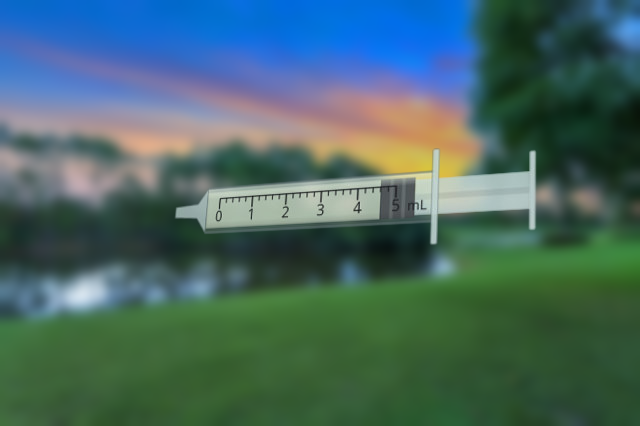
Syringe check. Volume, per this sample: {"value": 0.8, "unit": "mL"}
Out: {"value": 4.6, "unit": "mL"}
